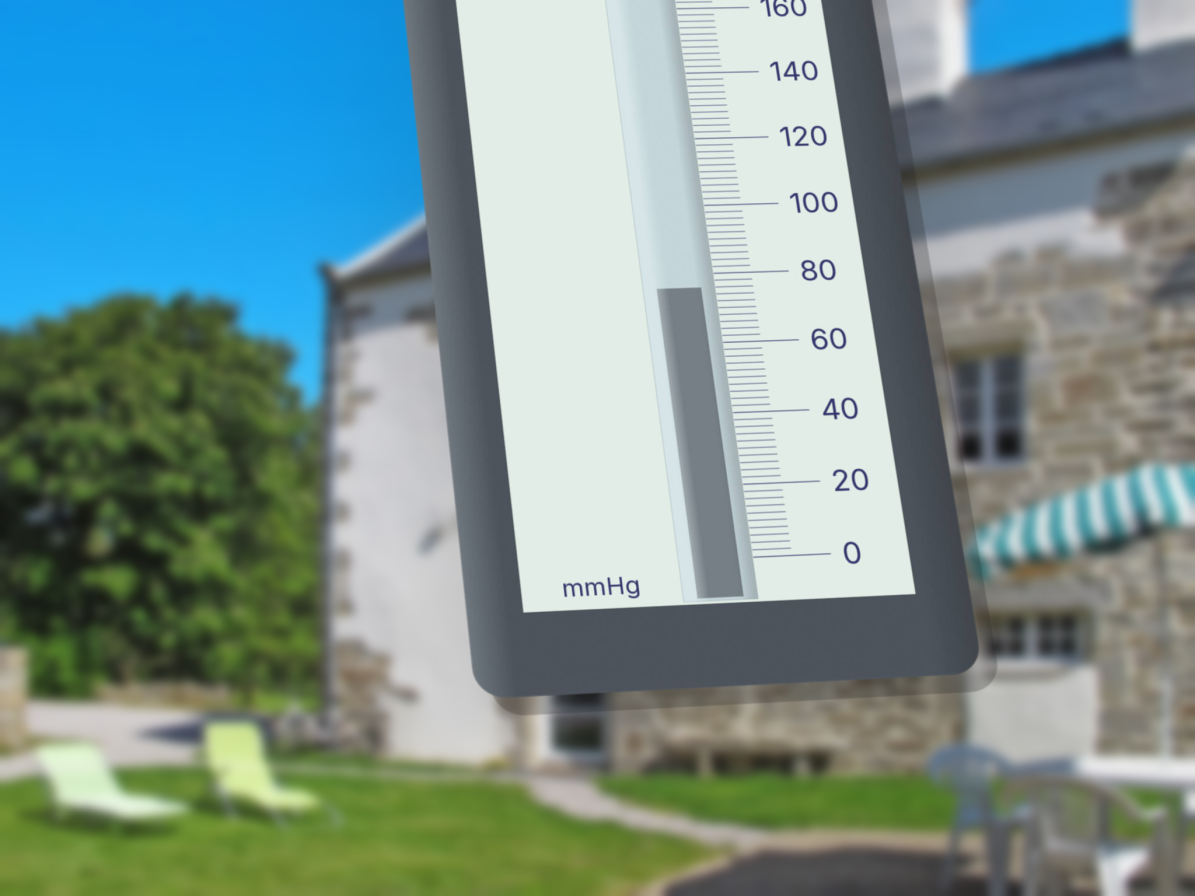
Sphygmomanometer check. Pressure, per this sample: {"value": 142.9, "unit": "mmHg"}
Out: {"value": 76, "unit": "mmHg"}
